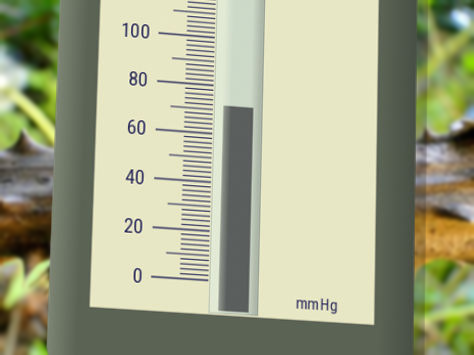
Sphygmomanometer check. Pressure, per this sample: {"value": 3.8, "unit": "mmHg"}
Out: {"value": 72, "unit": "mmHg"}
